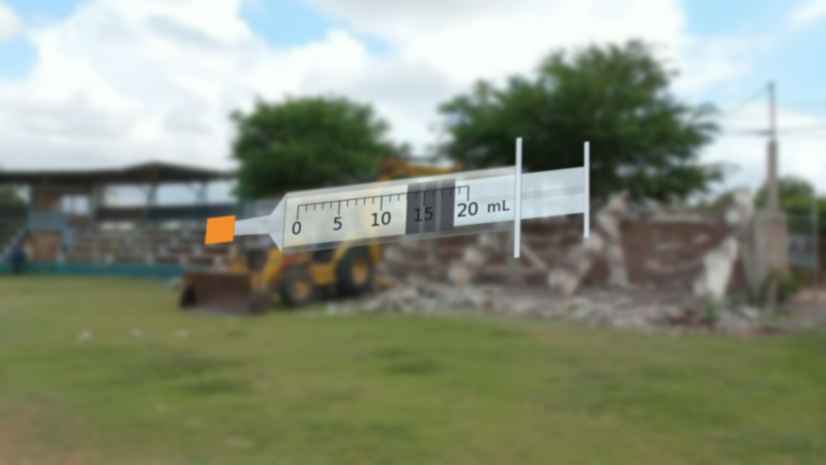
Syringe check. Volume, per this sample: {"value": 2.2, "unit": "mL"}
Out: {"value": 13, "unit": "mL"}
